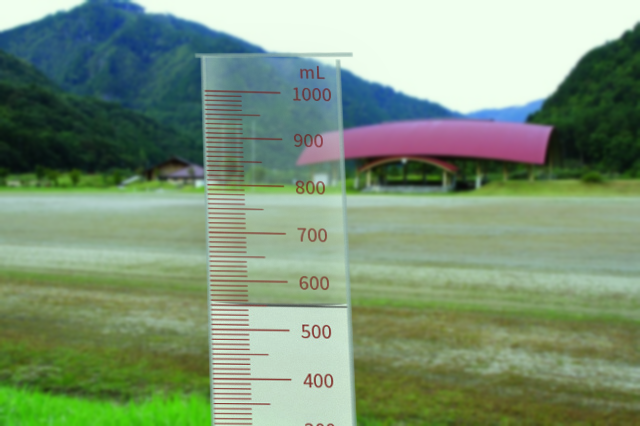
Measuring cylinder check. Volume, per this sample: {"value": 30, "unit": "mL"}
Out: {"value": 550, "unit": "mL"}
